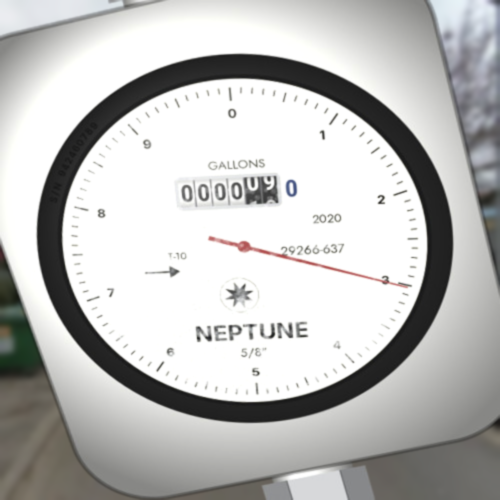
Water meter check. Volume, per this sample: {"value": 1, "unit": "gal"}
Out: {"value": 93.0, "unit": "gal"}
